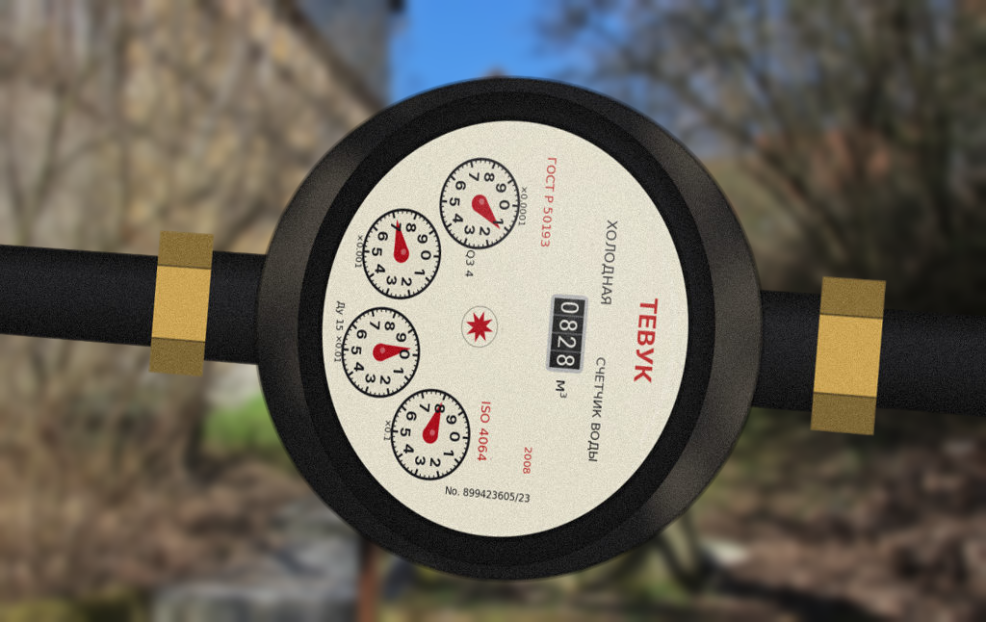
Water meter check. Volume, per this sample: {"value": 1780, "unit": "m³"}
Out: {"value": 828.7971, "unit": "m³"}
